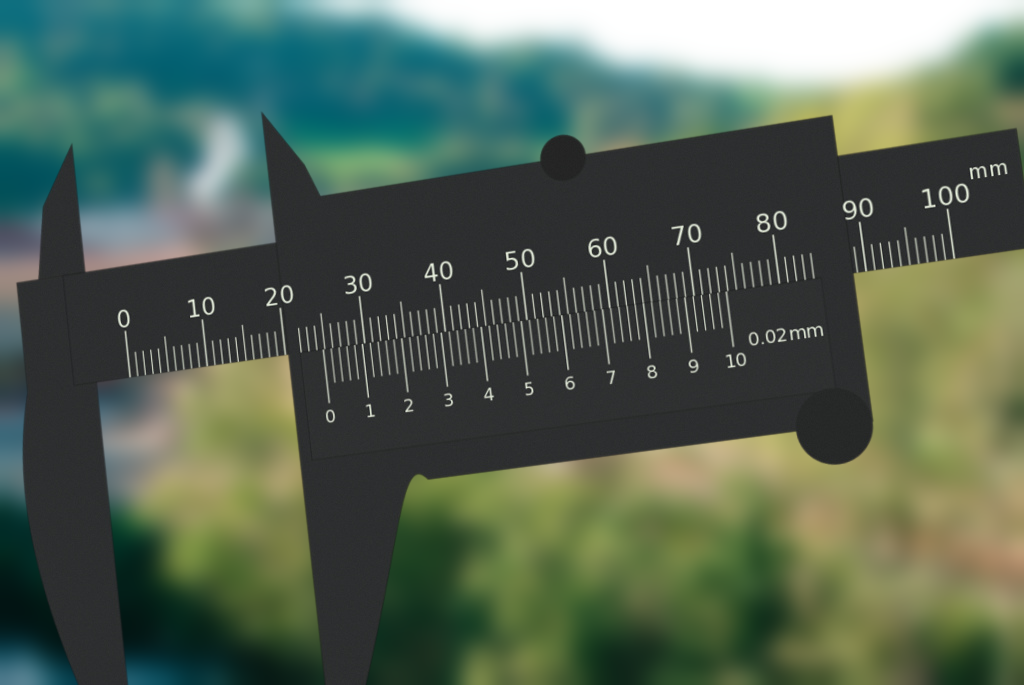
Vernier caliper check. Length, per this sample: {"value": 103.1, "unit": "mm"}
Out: {"value": 24.8, "unit": "mm"}
